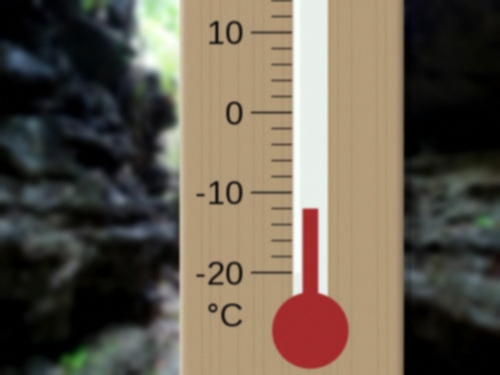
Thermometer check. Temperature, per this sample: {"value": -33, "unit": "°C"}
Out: {"value": -12, "unit": "°C"}
